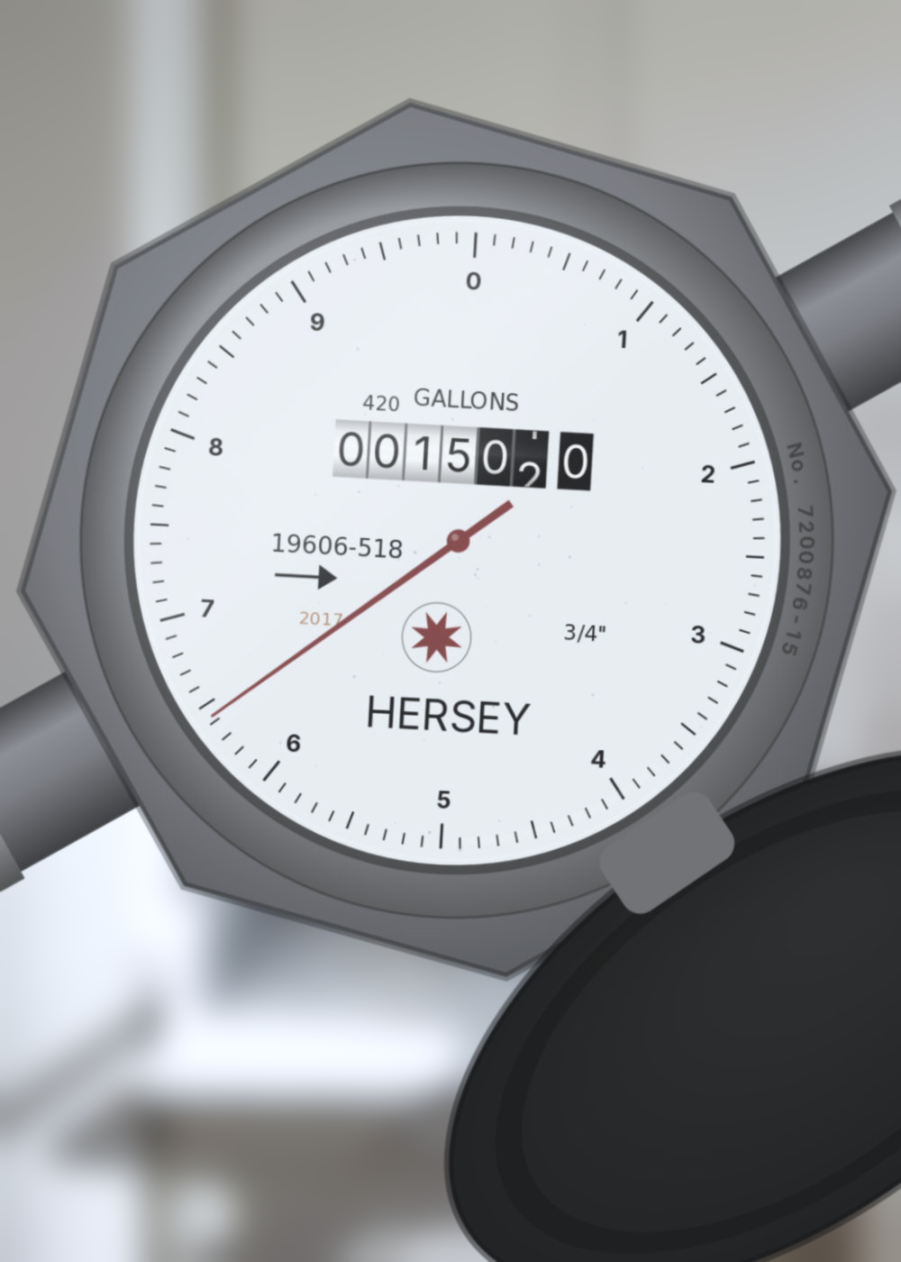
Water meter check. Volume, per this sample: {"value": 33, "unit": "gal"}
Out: {"value": 15016.4, "unit": "gal"}
